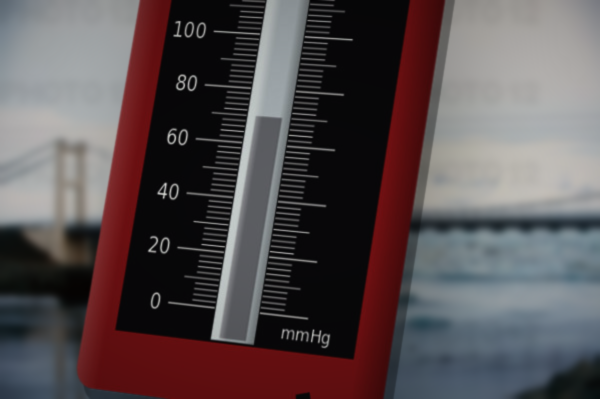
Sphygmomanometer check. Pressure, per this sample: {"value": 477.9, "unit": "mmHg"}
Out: {"value": 70, "unit": "mmHg"}
